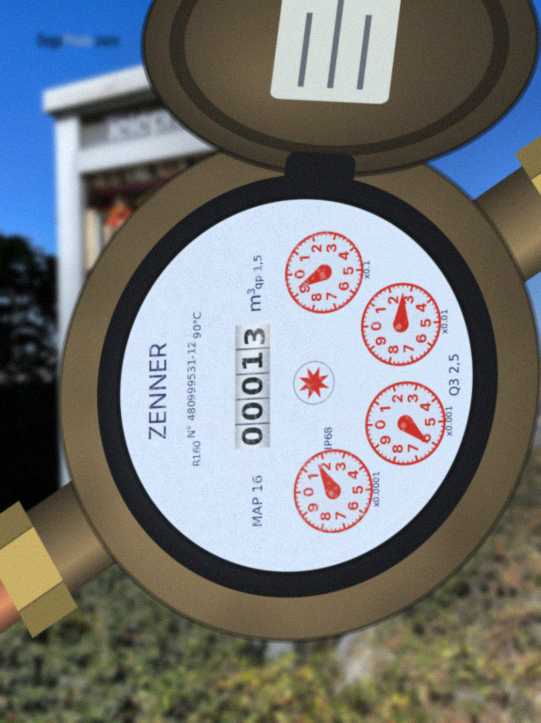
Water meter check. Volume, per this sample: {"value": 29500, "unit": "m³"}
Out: {"value": 12.9261, "unit": "m³"}
